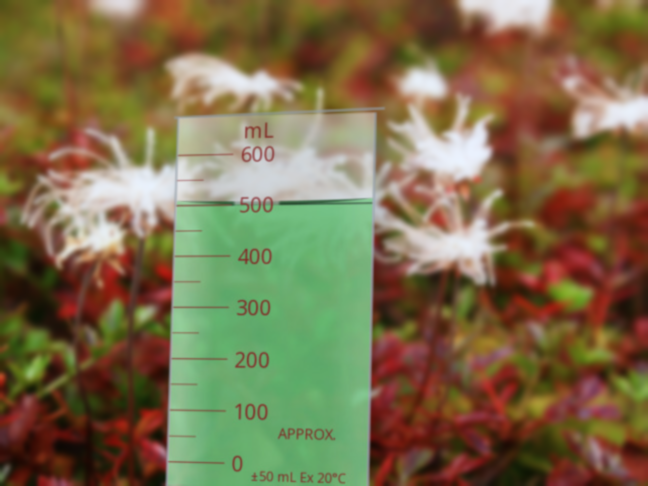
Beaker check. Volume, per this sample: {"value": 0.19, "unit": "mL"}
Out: {"value": 500, "unit": "mL"}
